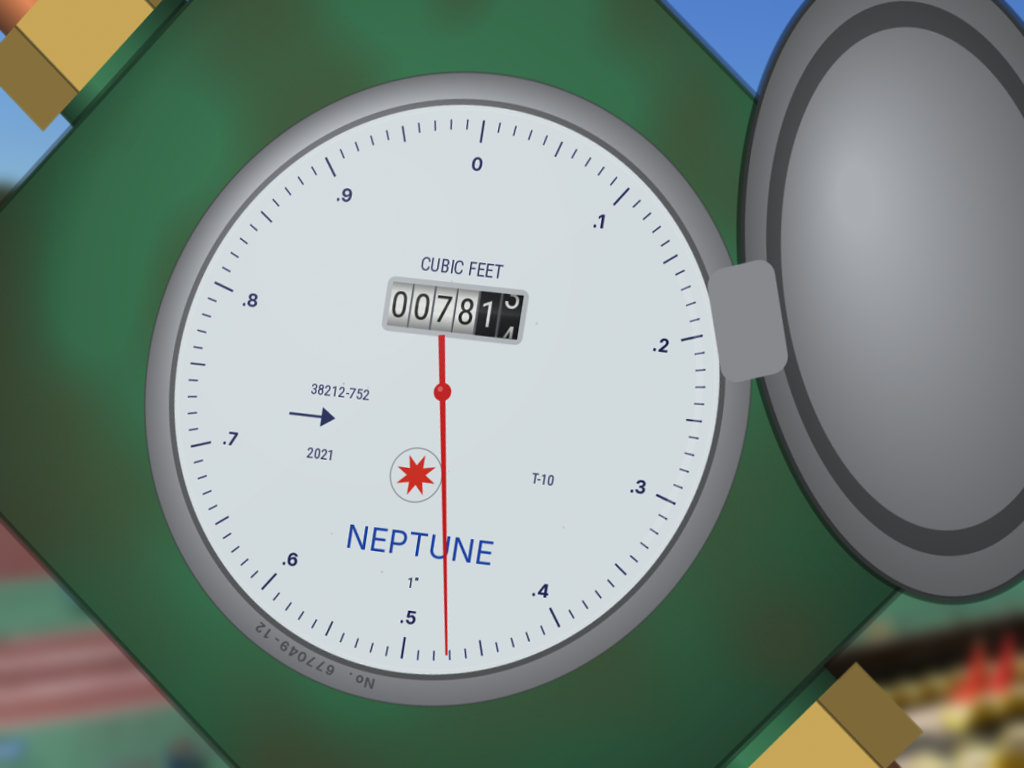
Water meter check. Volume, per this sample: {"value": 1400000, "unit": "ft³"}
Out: {"value": 7813.47, "unit": "ft³"}
